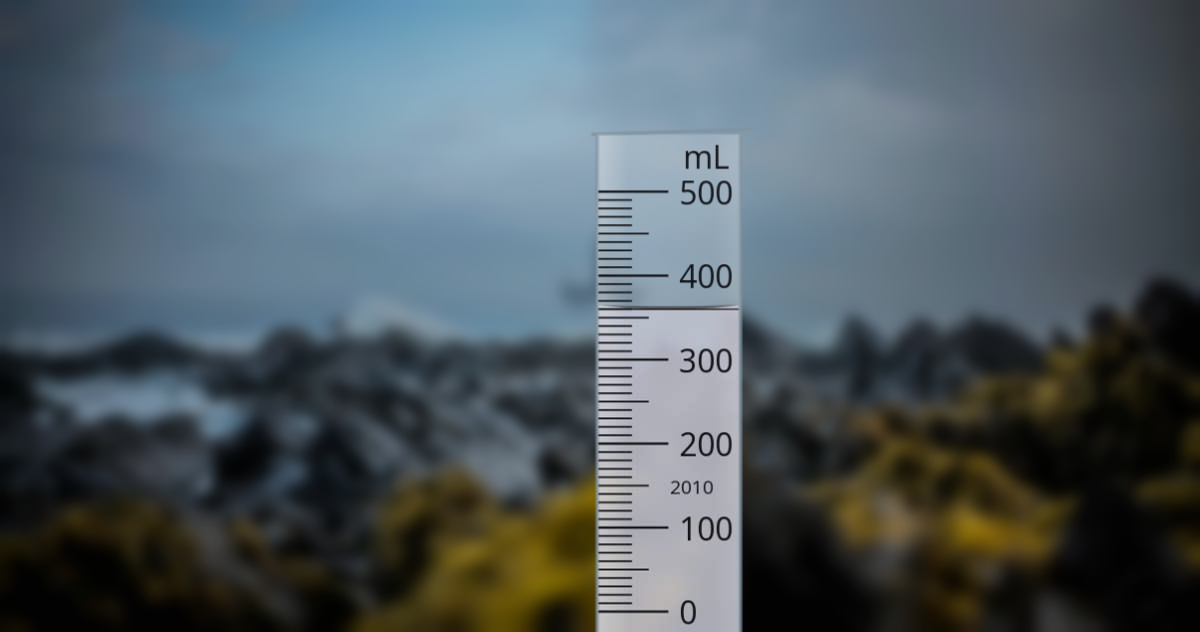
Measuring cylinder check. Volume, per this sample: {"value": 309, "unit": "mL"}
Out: {"value": 360, "unit": "mL"}
